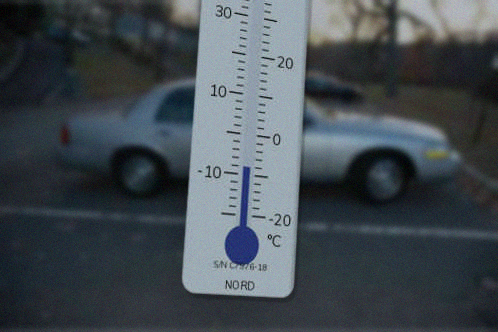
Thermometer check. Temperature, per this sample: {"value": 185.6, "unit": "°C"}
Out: {"value": -8, "unit": "°C"}
